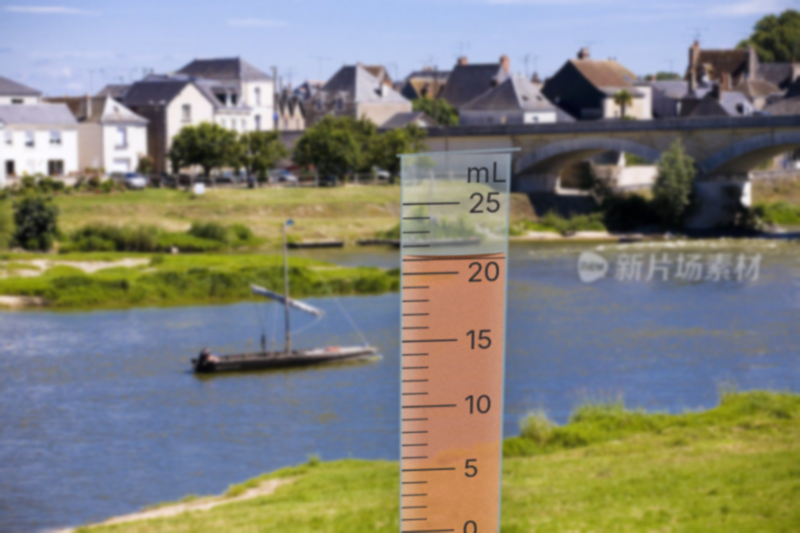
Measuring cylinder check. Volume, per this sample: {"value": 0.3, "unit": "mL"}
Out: {"value": 21, "unit": "mL"}
